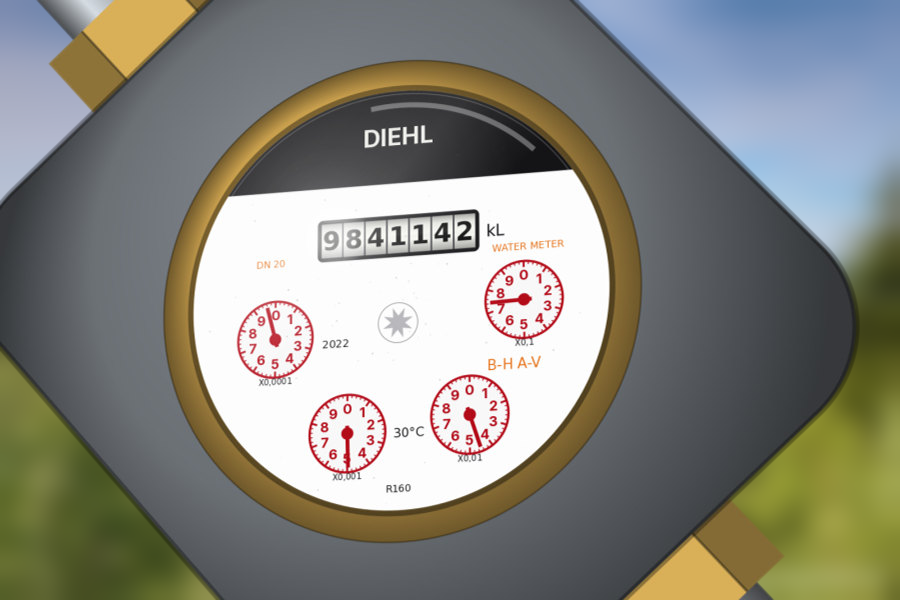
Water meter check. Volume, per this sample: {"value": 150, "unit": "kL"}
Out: {"value": 9841142.7449, "unit": "kL"}
